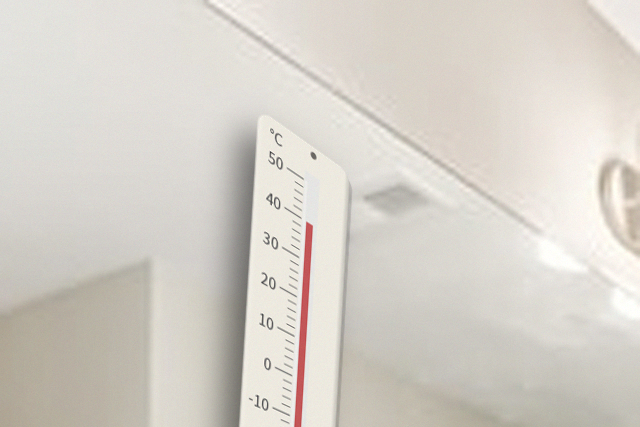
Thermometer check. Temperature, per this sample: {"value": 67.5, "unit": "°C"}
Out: {"value": 40, "unit": "°C"}
